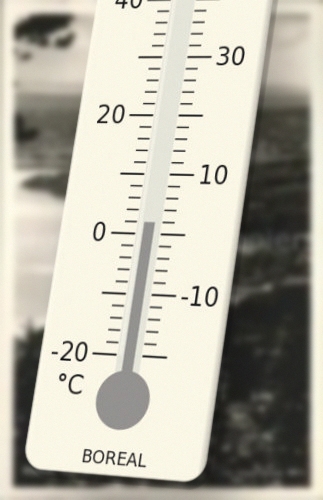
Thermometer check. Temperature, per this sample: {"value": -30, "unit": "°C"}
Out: {"value": 2, "unit": "°C"}
